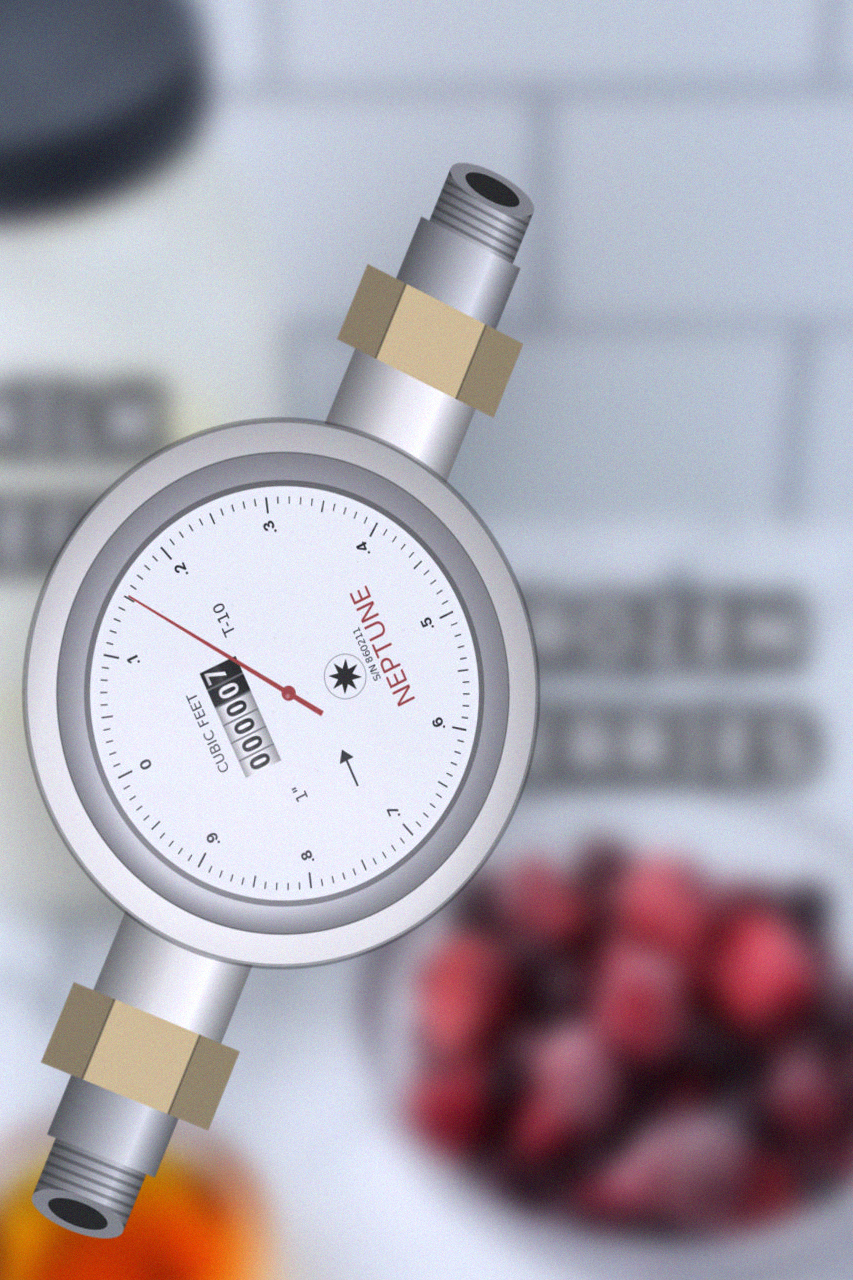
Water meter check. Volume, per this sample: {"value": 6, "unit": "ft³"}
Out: {"value": 7.15, "unit": "ft³"}
